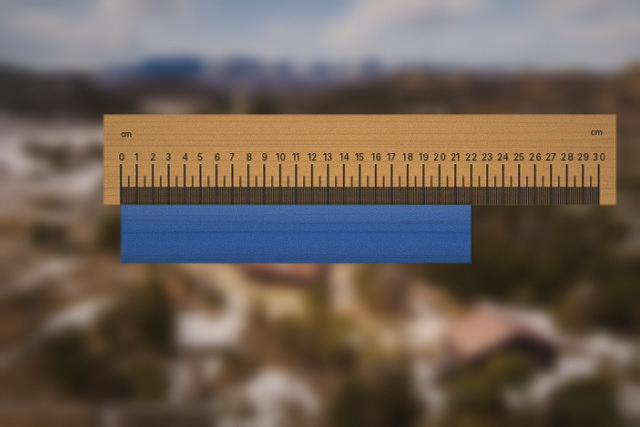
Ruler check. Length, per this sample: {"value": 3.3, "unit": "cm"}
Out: {"value": 22, "unit": "cm"}
